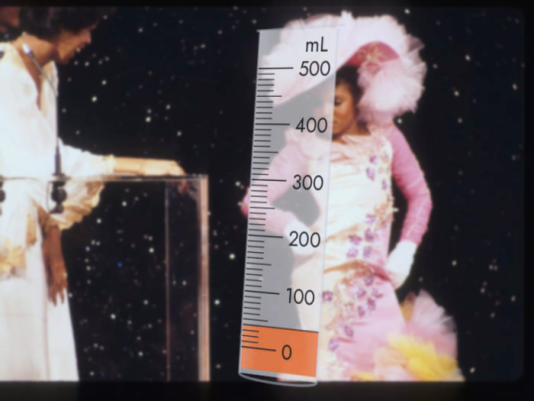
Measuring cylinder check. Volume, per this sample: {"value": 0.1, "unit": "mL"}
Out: {"value": 40, "unit": "mL"}
